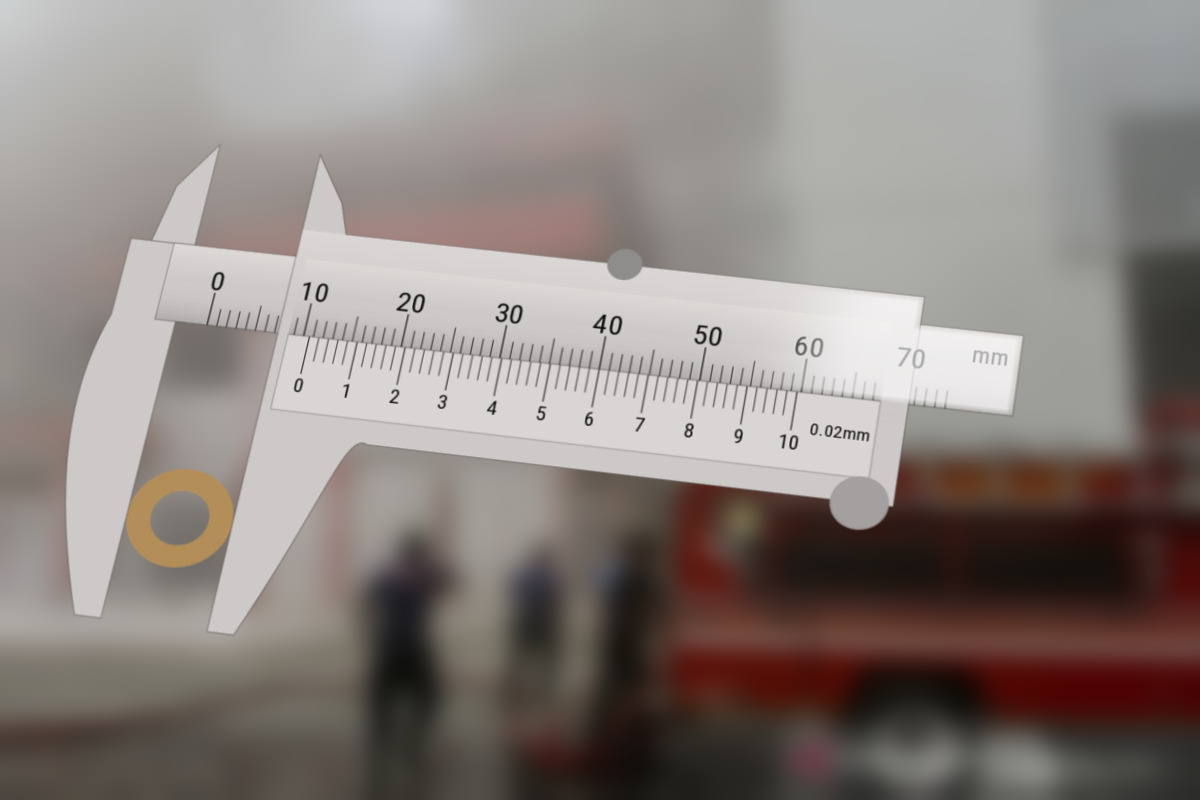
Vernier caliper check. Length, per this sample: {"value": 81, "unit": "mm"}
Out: {"value": 10.6, "unit": "mm"}
